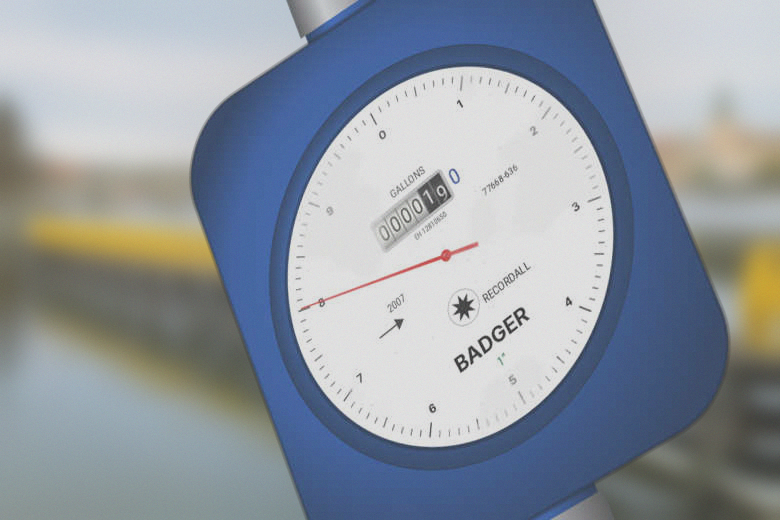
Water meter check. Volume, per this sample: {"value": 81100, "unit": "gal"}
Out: {"value": 188.0, "unit": "gal"}
